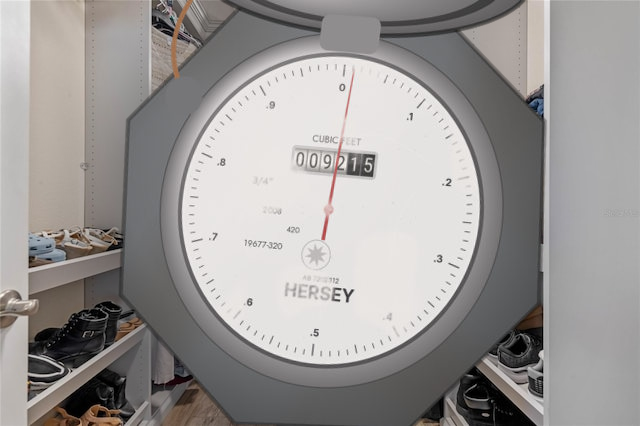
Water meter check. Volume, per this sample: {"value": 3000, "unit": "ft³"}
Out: {"value": 9215.01, "unit": "ft³"}
